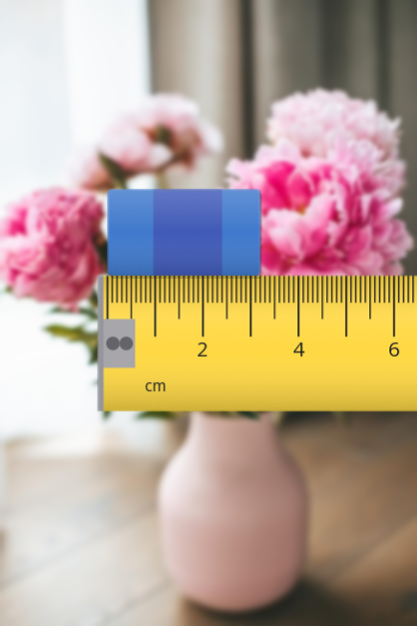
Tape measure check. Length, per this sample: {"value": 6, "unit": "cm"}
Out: {"value": 3.2, "unit": "cm"}
